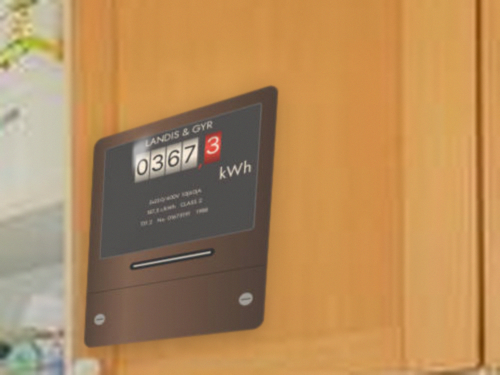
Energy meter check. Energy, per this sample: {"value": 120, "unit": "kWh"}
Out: {"value": 367.3, "unit": "kWh"}
